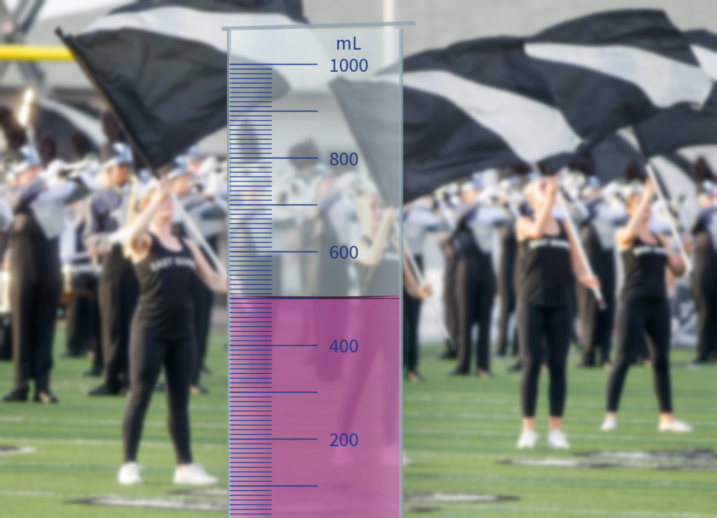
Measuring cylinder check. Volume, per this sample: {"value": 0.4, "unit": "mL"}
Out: {"value": 500, "unit": "mL"}
